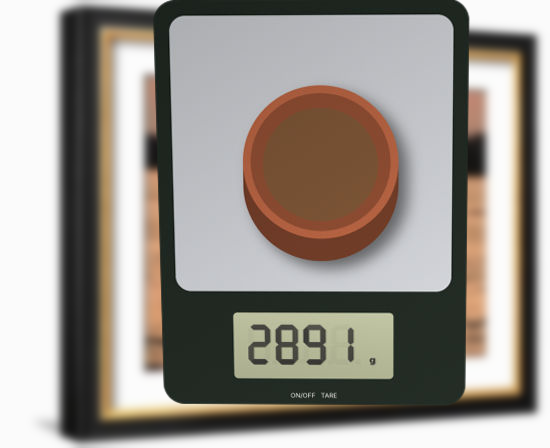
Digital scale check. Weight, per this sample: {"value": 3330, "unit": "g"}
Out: {"value": 2891, "unit": "g"}
